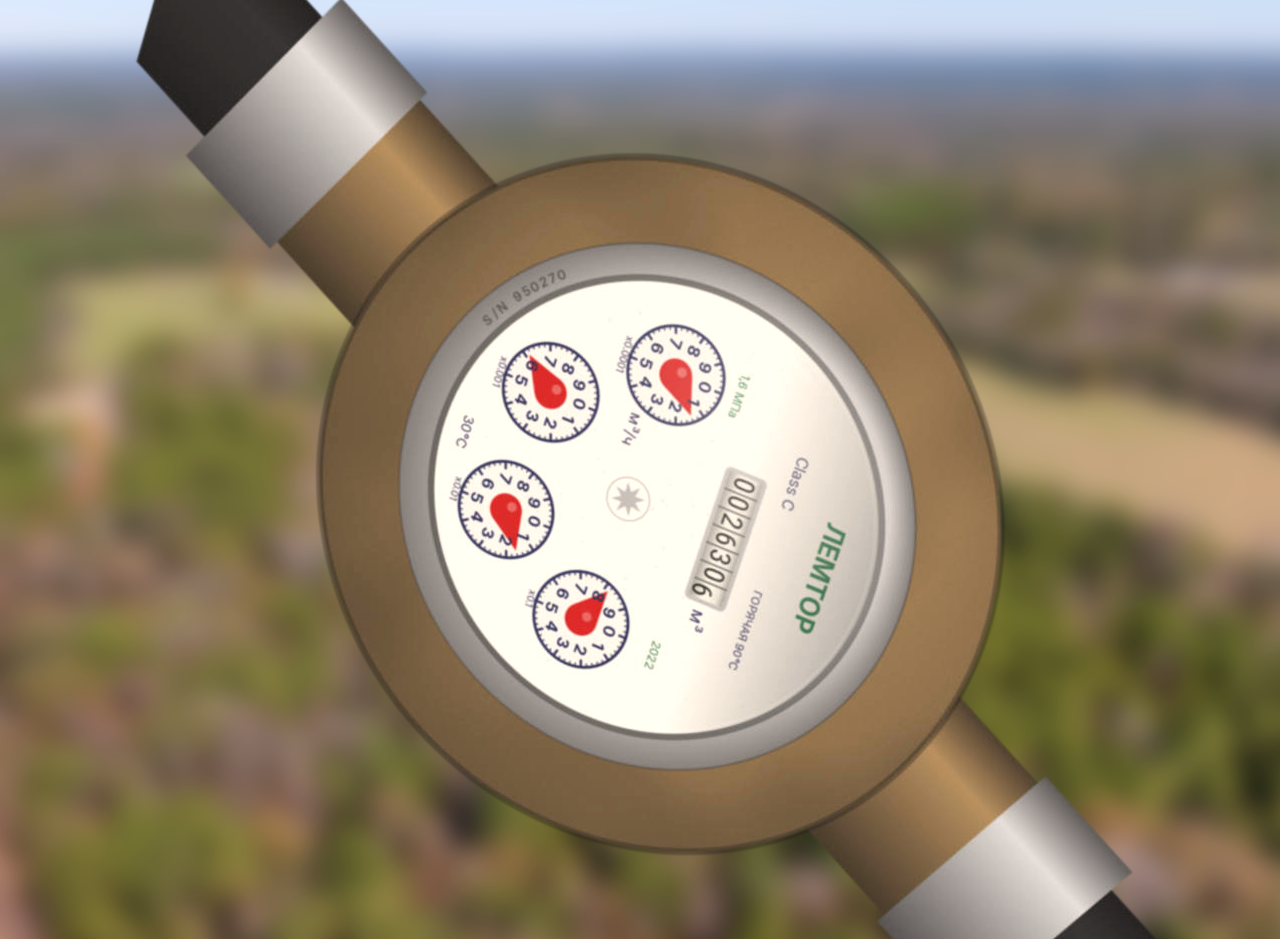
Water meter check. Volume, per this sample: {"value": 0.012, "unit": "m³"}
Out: {"value": 26305.8161, "unit": "m³"}
